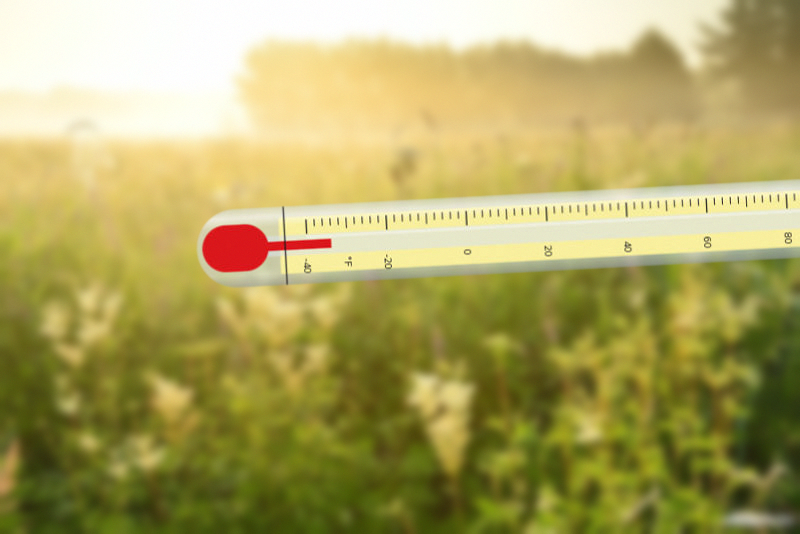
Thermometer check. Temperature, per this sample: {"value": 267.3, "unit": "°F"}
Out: {"value": -34, "unit": "°F"}
